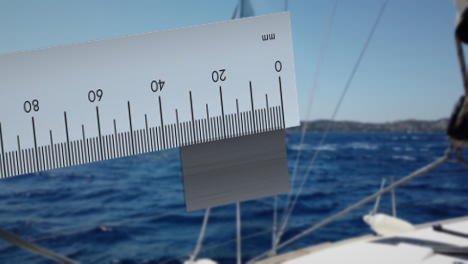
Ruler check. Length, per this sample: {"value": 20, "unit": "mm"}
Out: {"value": 35, "unit": "mm"}
